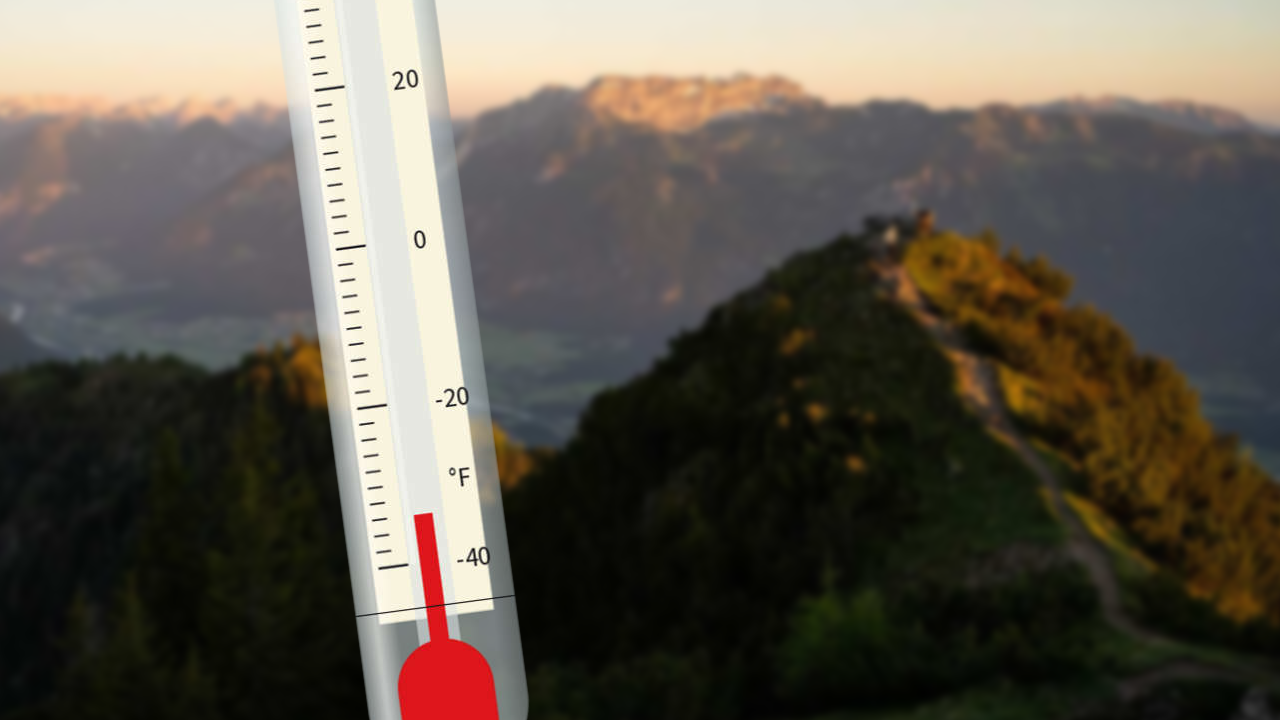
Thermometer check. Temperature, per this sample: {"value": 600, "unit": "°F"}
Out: {"value": -34, "unit": "°F"}
